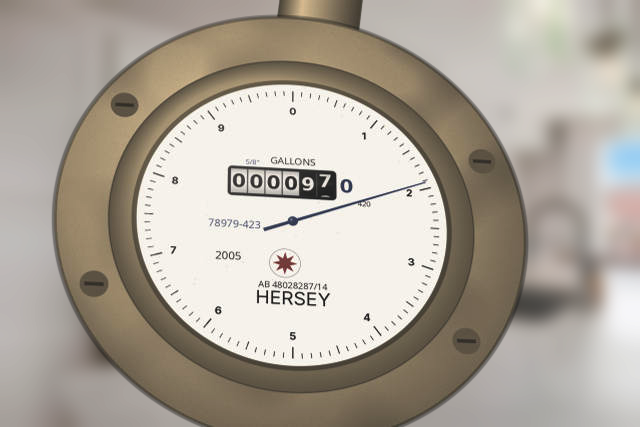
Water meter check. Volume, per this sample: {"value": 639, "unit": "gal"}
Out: {"value": 971.9, "unit": "gal"}
